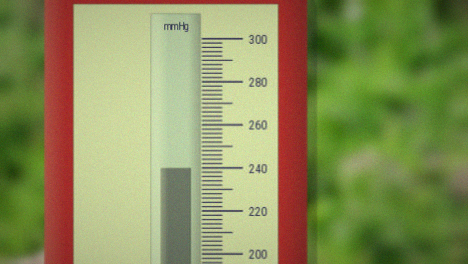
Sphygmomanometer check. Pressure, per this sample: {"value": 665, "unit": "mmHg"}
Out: {"value": 240, "unit": "mmHg"}
